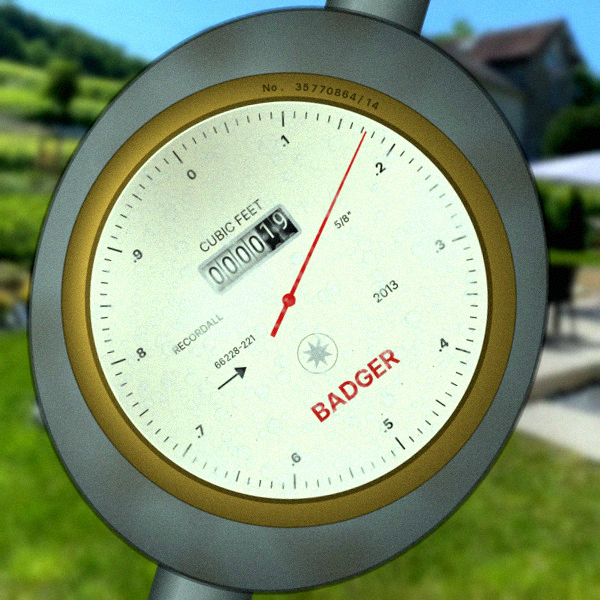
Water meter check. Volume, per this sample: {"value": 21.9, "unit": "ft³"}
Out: {"value": 19.17, "unit": "ft³"}
